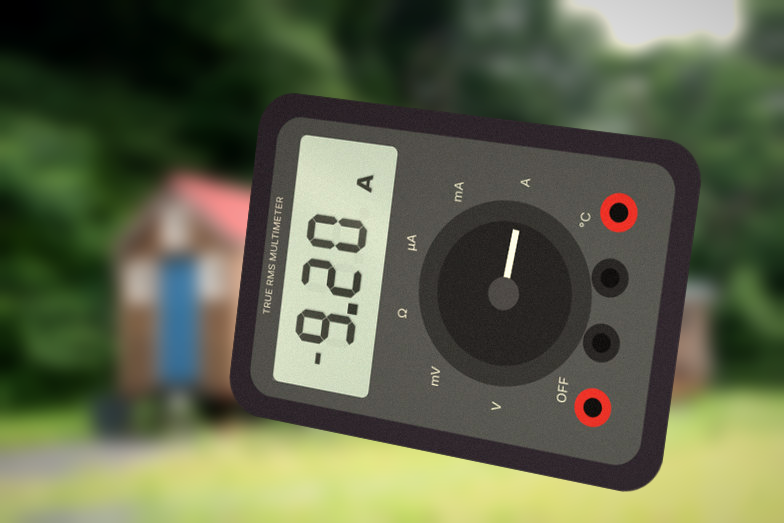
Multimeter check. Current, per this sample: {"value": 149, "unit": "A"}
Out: {"value": -9.20, "unit": "A"}
